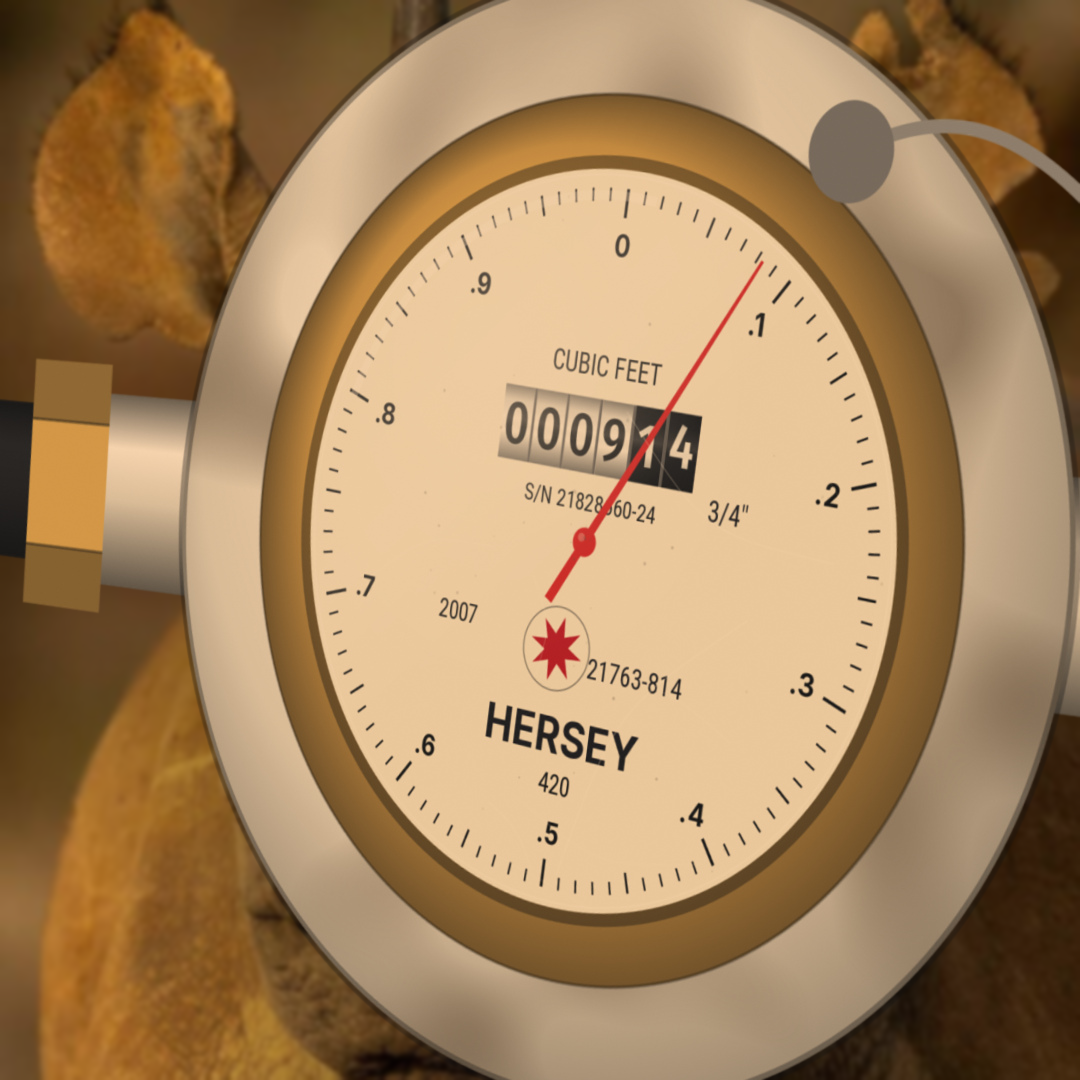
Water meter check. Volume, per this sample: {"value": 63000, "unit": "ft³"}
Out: {"value": 914.08, "unit": "ft³"}
